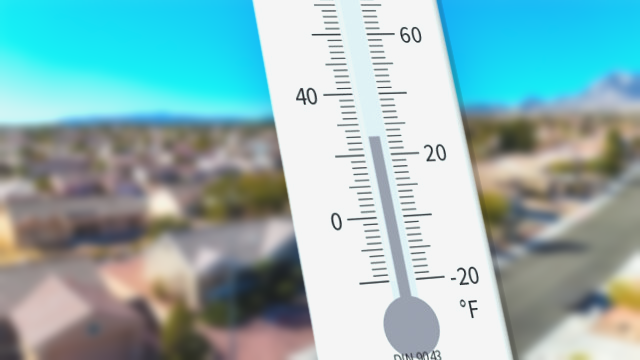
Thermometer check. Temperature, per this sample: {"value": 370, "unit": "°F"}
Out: {"value": 26, "unit": "°F"}
